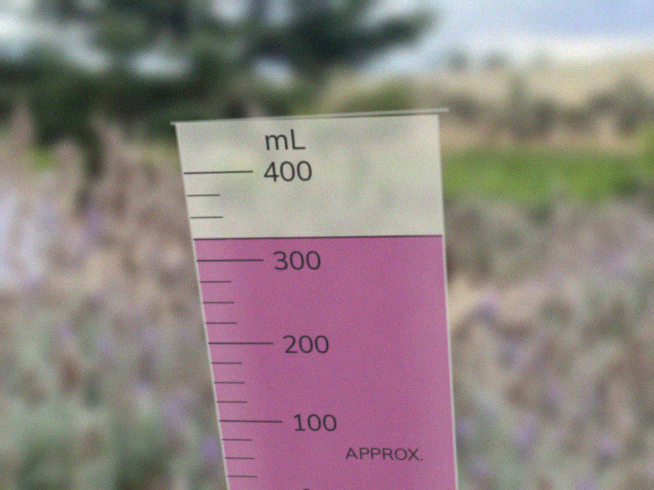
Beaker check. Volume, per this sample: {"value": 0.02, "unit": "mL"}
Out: {"value": 325, "unit": "mL"}
